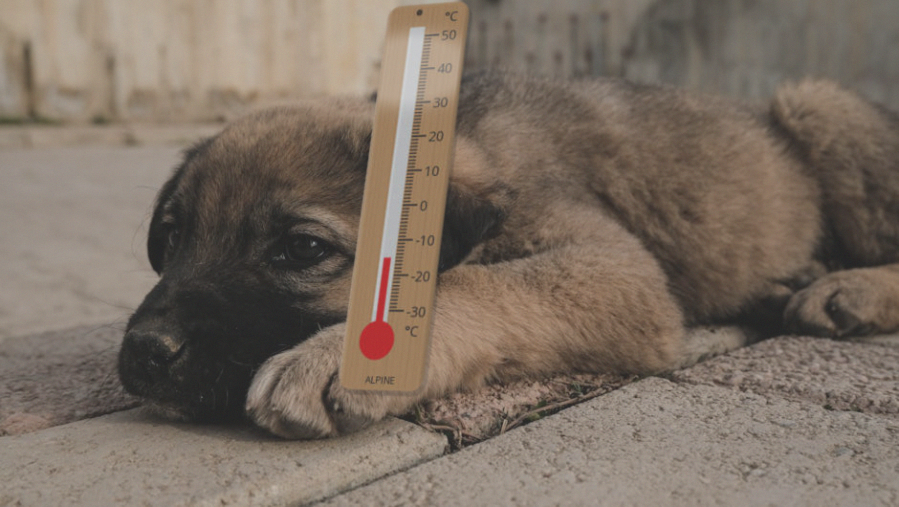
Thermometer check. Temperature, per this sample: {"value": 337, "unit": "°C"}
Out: {"value": -15, "unit": "°C"}
